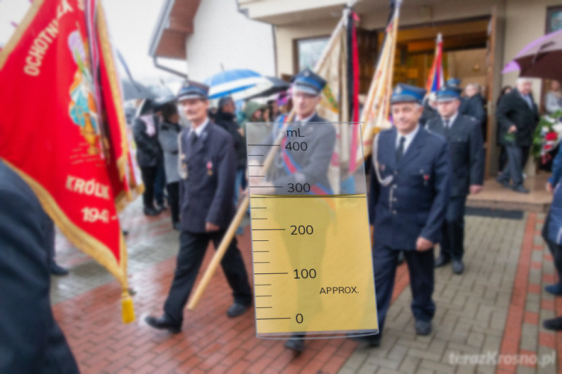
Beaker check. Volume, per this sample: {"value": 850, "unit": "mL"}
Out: {"value": 275, "unit": "mL"}
